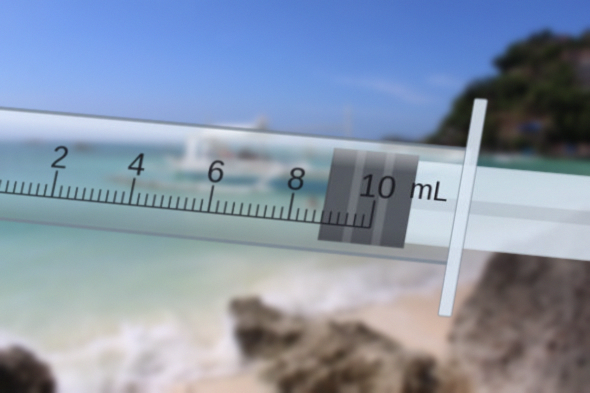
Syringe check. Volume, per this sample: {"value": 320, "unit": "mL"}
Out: {"value": 8.8, "unit": "mL"}
